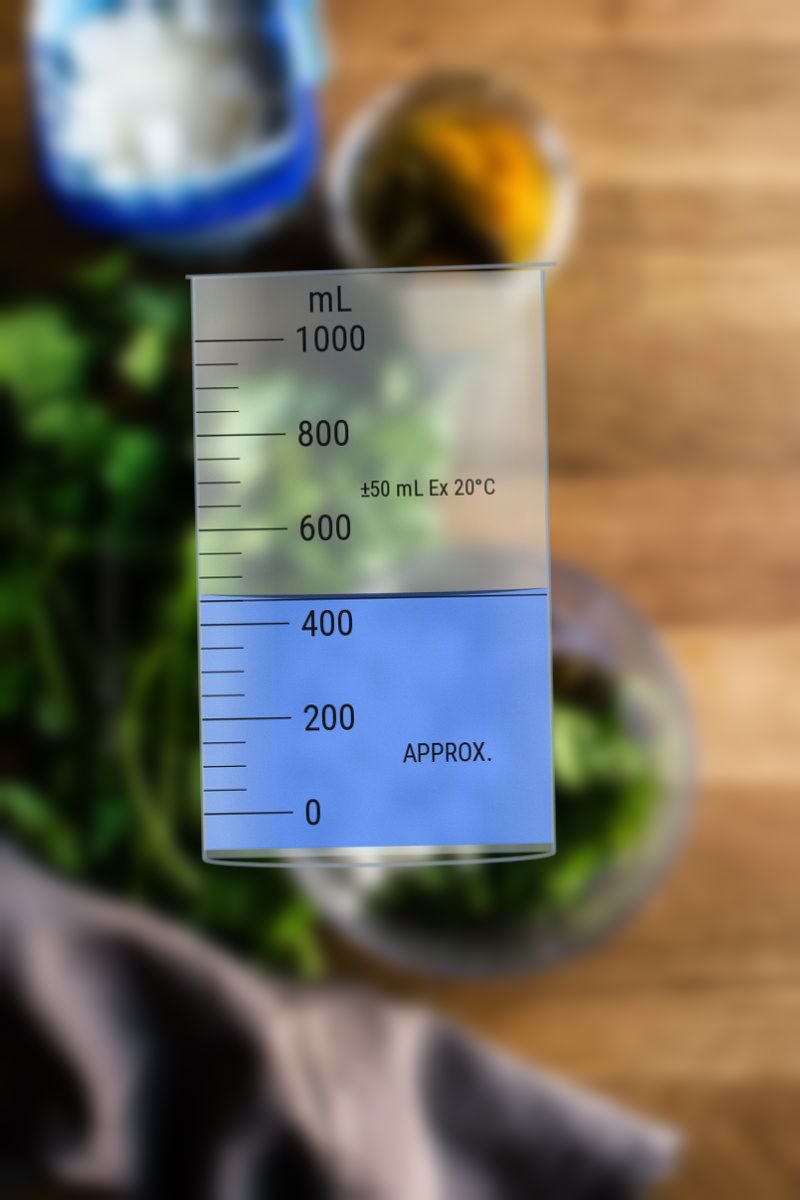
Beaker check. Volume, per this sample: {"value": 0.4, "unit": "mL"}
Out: {"value": 450, "unit": "mL"}
